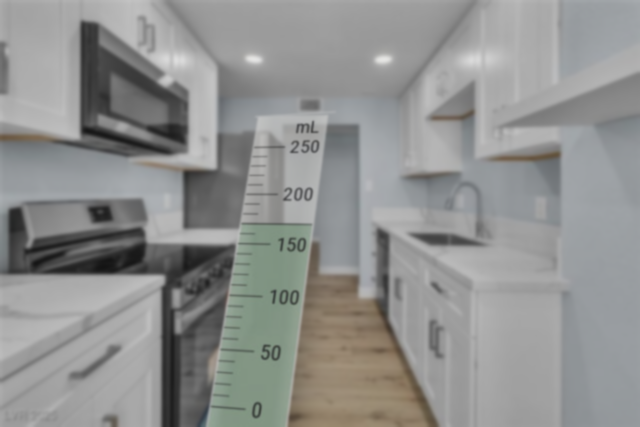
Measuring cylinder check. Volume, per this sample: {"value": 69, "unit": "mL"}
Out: {"value": 170, "unit": "mL"}
